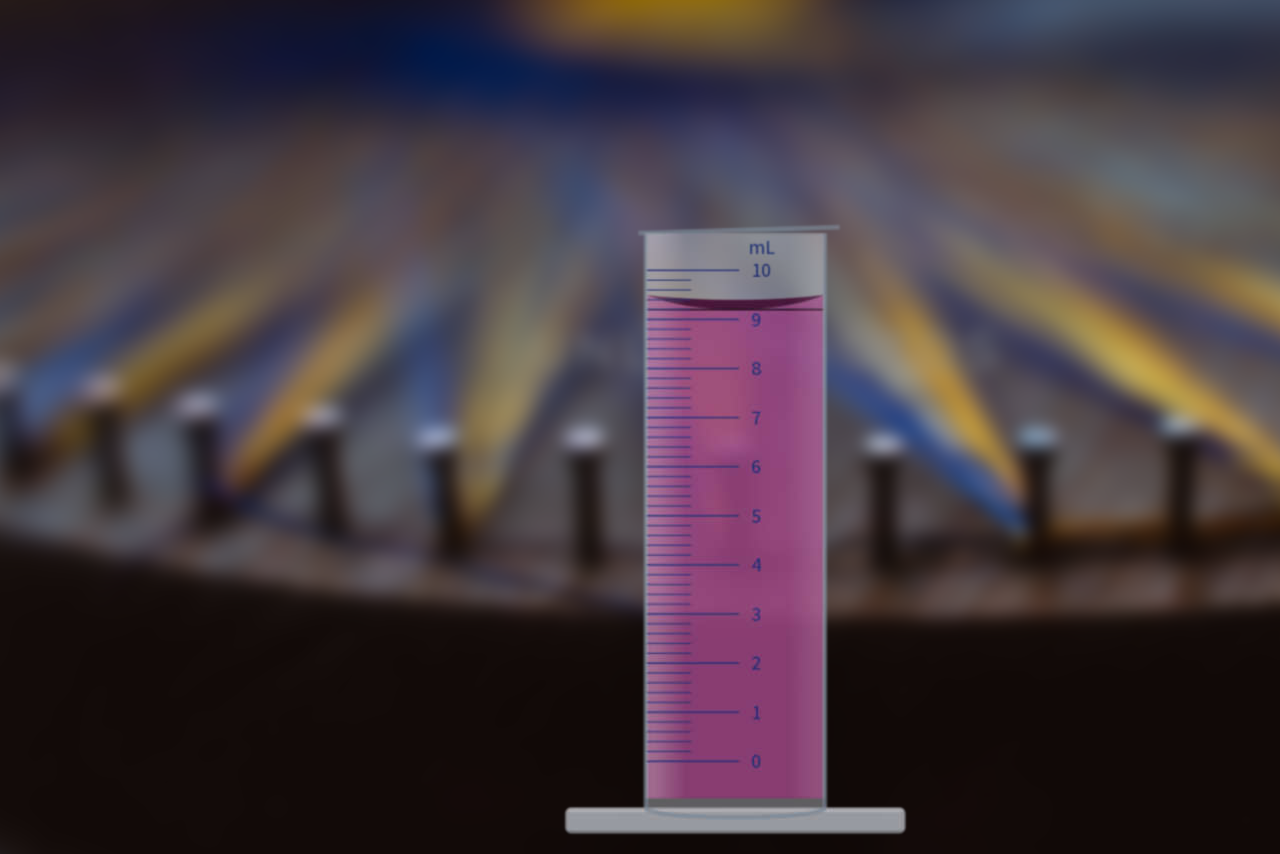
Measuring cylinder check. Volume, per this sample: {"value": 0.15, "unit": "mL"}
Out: {"value": 9.2, "unit": "mL"}
